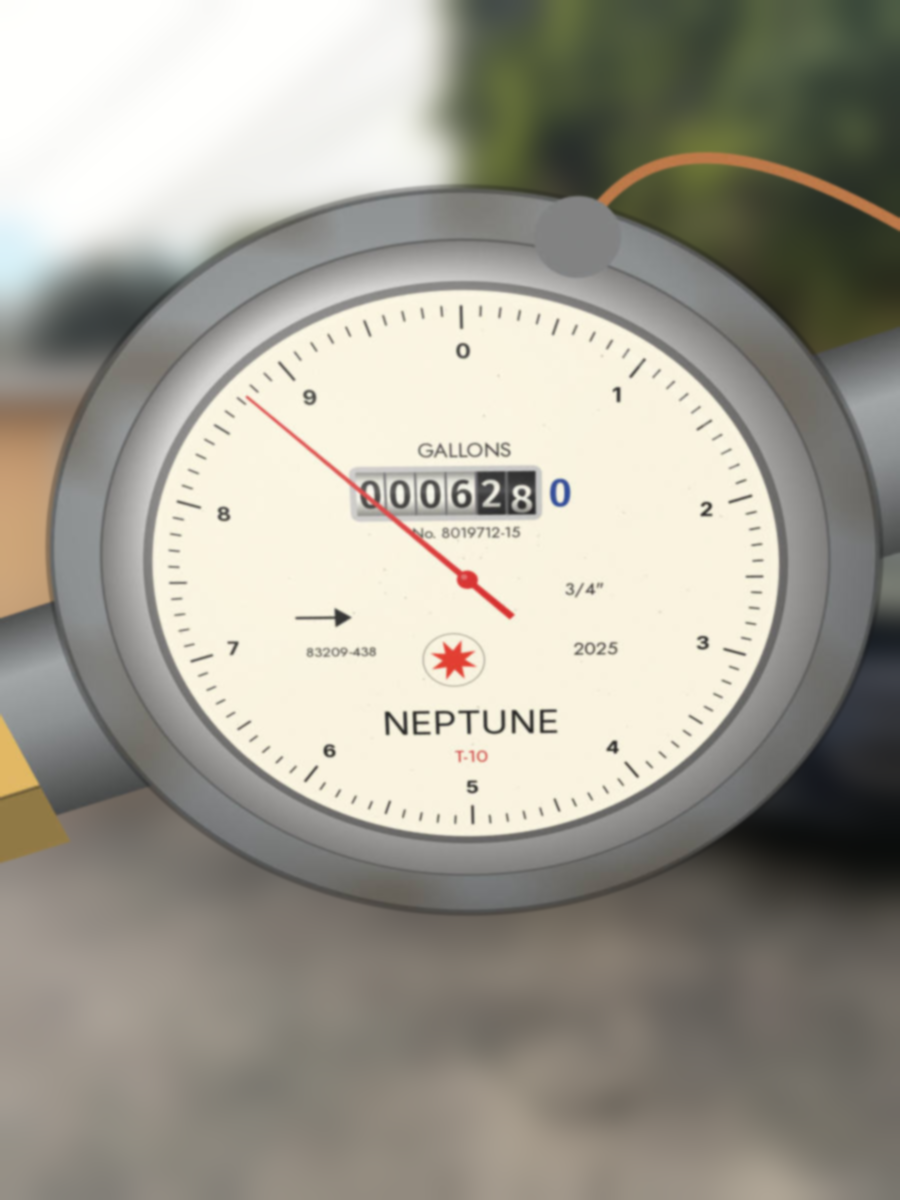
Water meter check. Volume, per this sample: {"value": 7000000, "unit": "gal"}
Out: {"value": 6278.7, "unit": "gal"}
